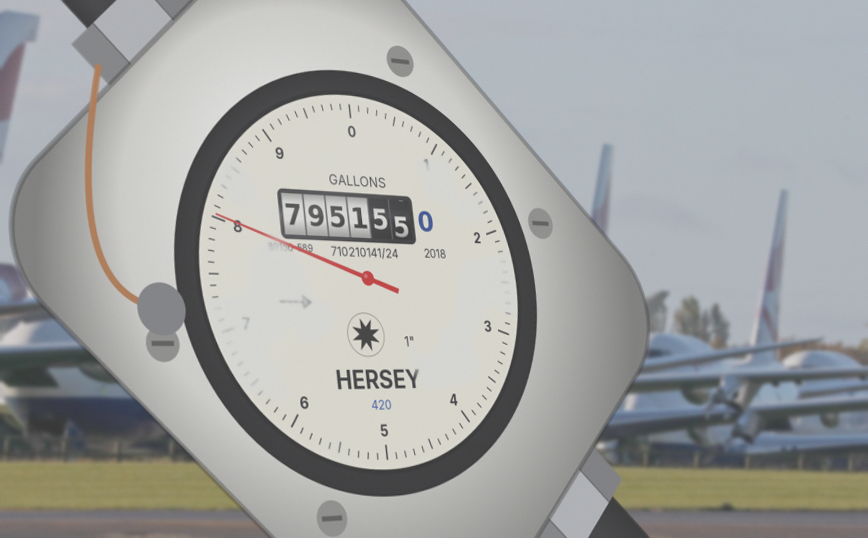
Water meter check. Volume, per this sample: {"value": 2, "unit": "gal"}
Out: {"value": 7951548.0, "unit": "gal"}
